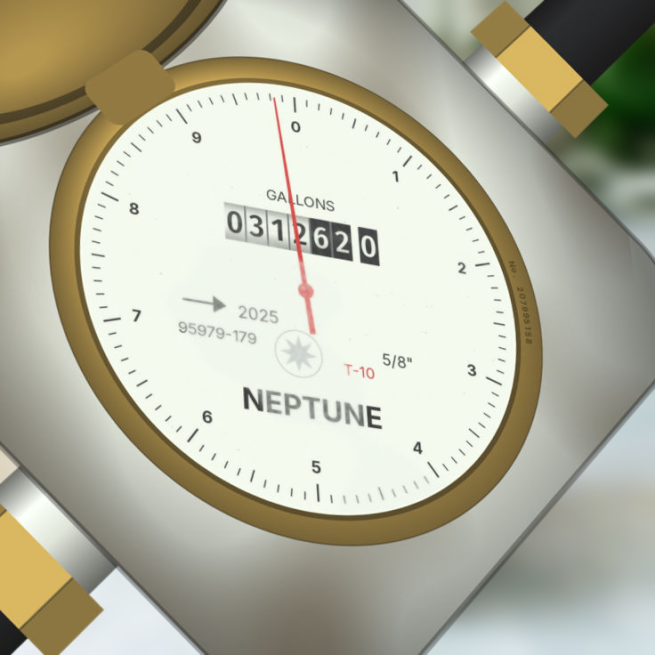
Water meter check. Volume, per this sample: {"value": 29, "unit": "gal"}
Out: {"value": 312619.8, "unit": "gal"}
